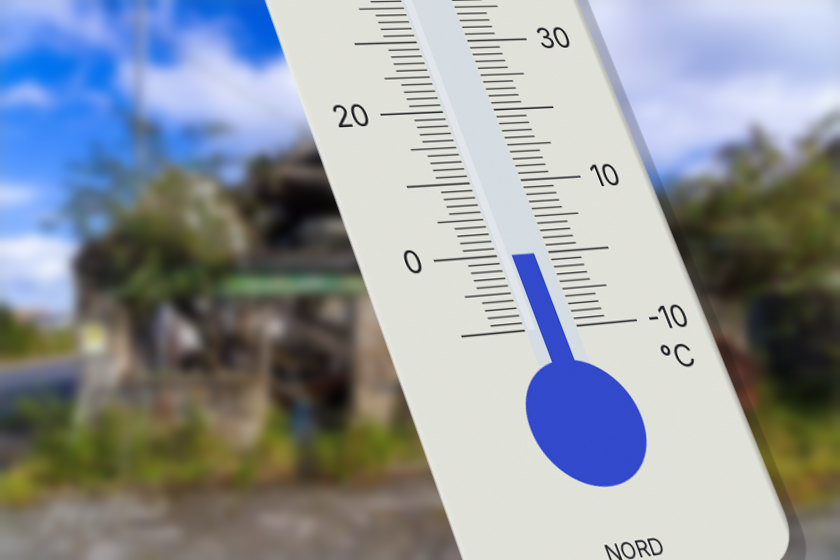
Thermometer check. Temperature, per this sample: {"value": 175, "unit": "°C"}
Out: {"value": 0, "unit": "°C"}
